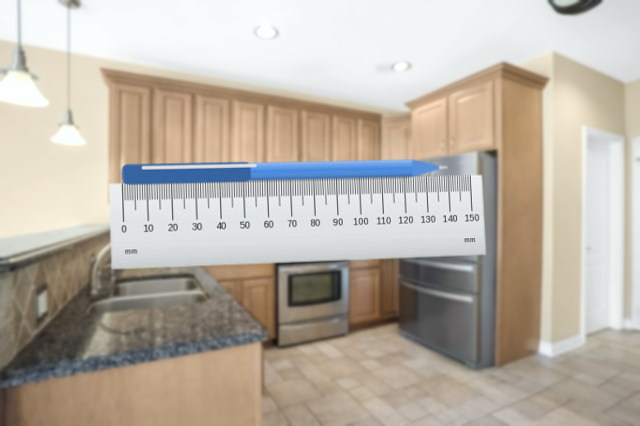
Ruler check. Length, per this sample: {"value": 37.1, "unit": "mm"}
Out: {"value": 140, "unit": "mm"}
